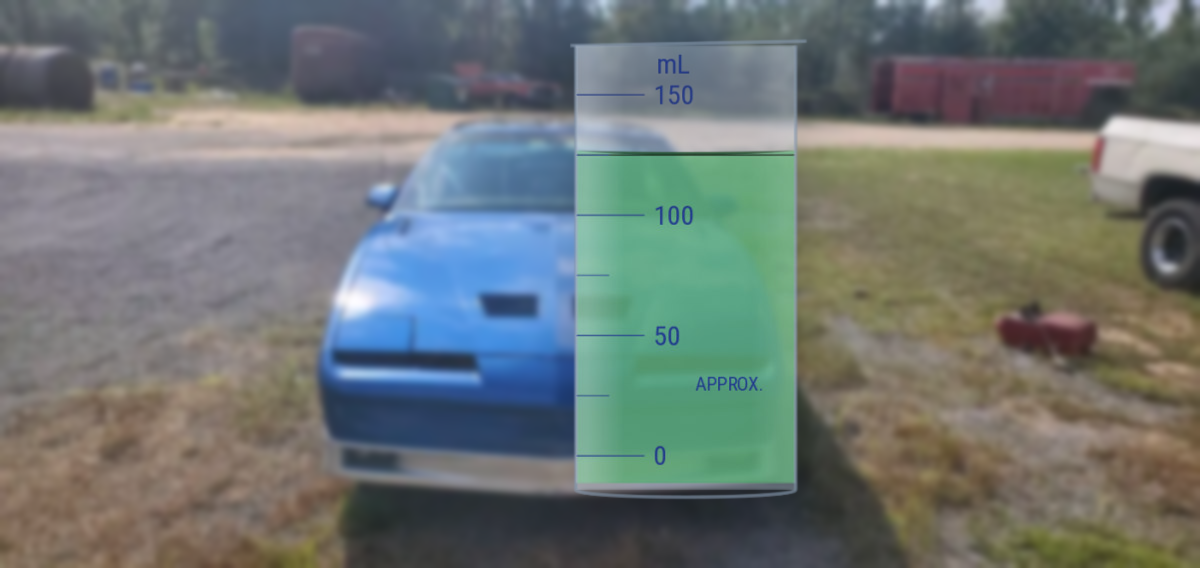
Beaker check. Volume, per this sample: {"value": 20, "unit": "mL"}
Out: {"value": 125, "unit": "mL"}
